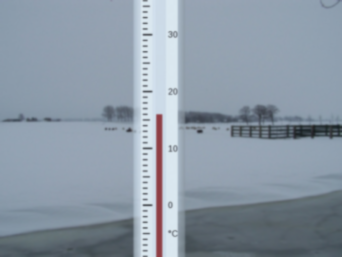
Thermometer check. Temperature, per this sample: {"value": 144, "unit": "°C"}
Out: {"value": 16, "unit": "°C"}
